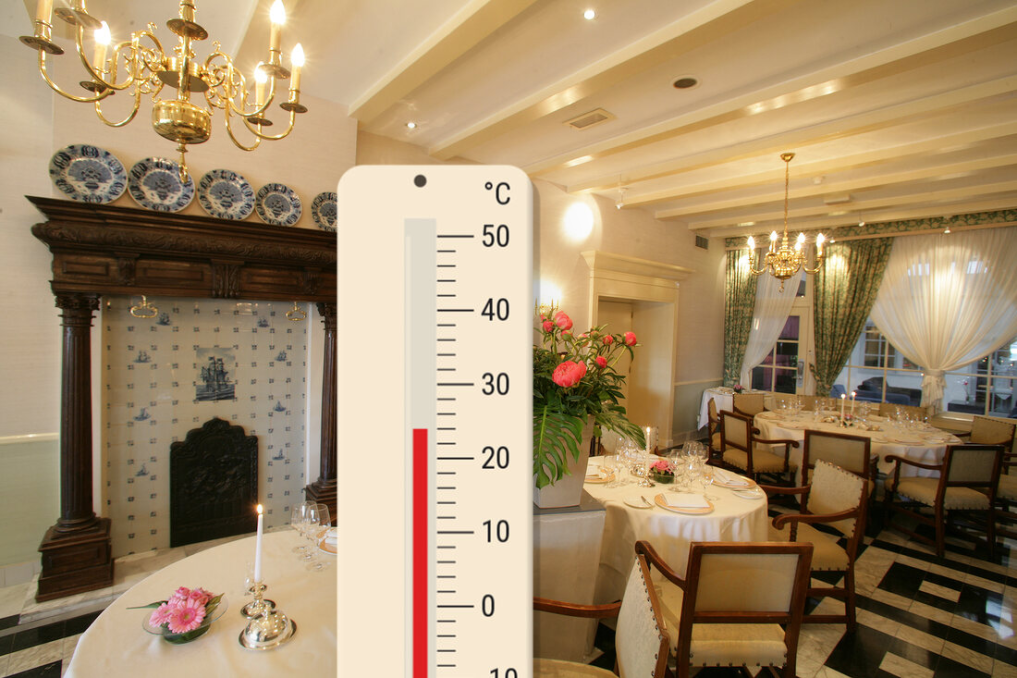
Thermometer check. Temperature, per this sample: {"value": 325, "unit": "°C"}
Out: {"value": 24, "unit": "°C"}
